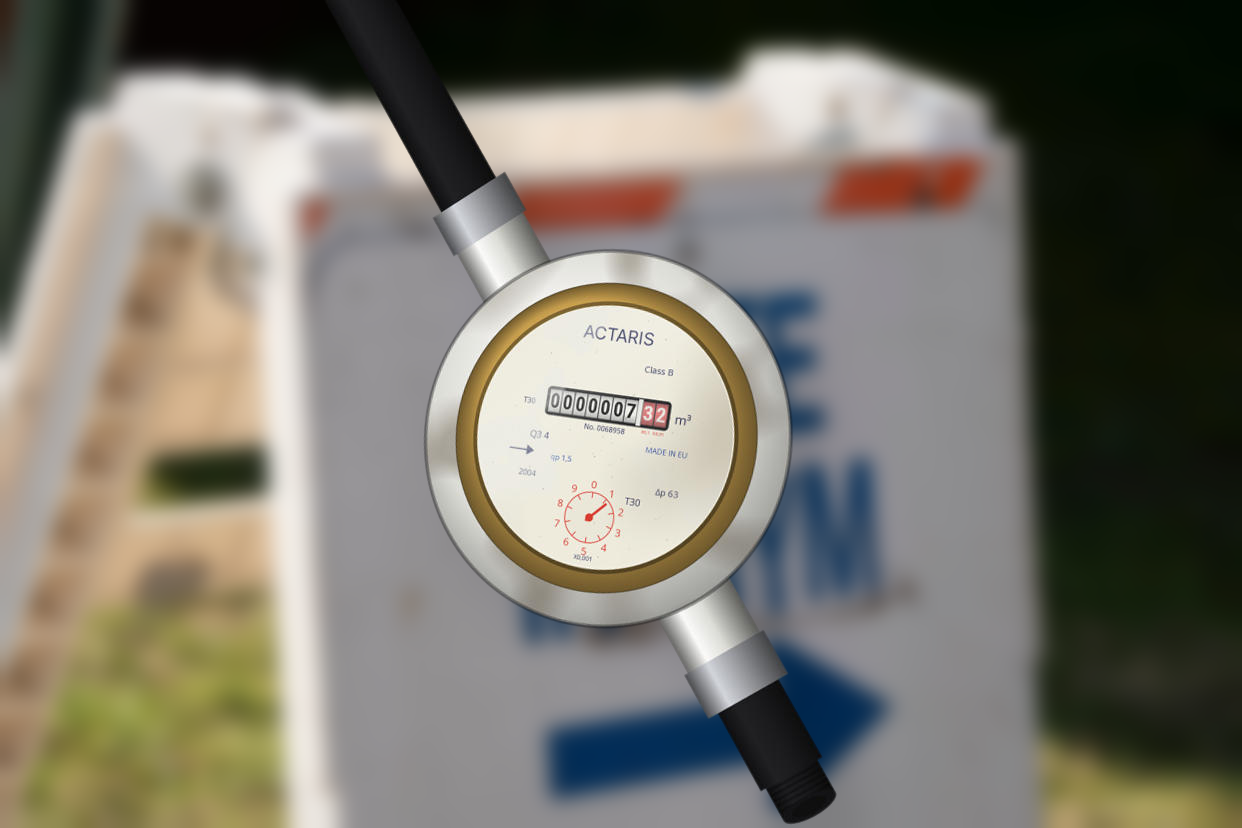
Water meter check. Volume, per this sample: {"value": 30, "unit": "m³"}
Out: {"value": 7.321, "unit": "m³"}
